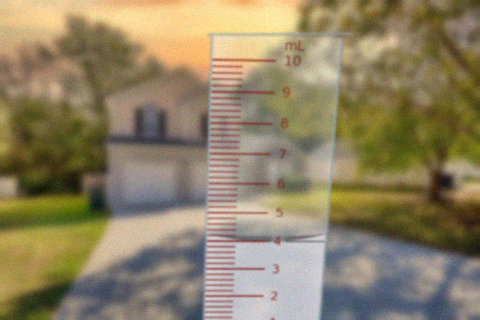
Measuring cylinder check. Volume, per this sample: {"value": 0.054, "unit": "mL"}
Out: {"value": 4, "unit": "mL"}
